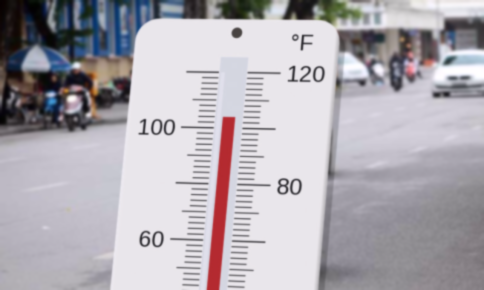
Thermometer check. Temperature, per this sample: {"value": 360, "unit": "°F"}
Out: {"value": 104, "unit": "°F"}
